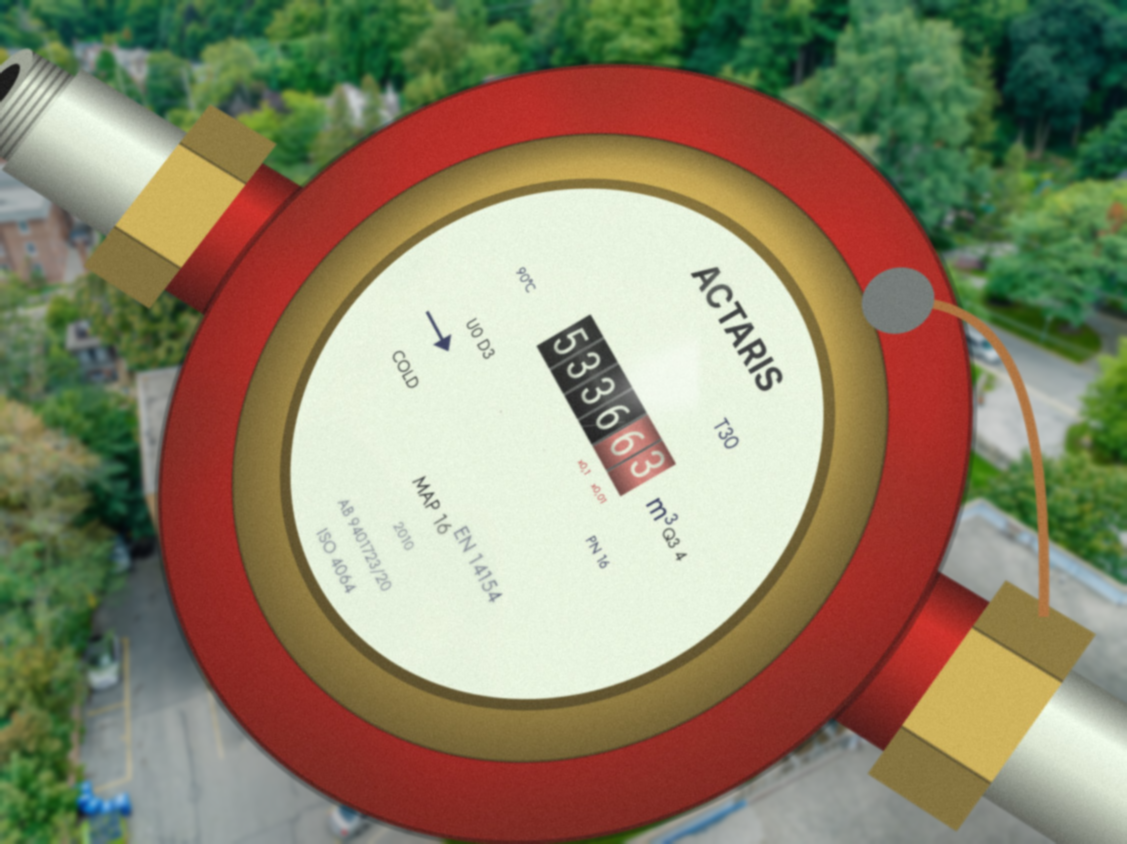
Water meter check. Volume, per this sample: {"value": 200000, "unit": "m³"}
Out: {"value": 5336.63, "unit": "m³"}
